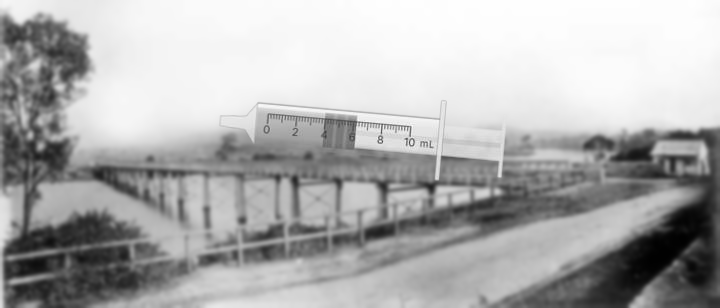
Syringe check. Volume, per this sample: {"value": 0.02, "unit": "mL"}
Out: {"value": 4, "unit": "mL"}
